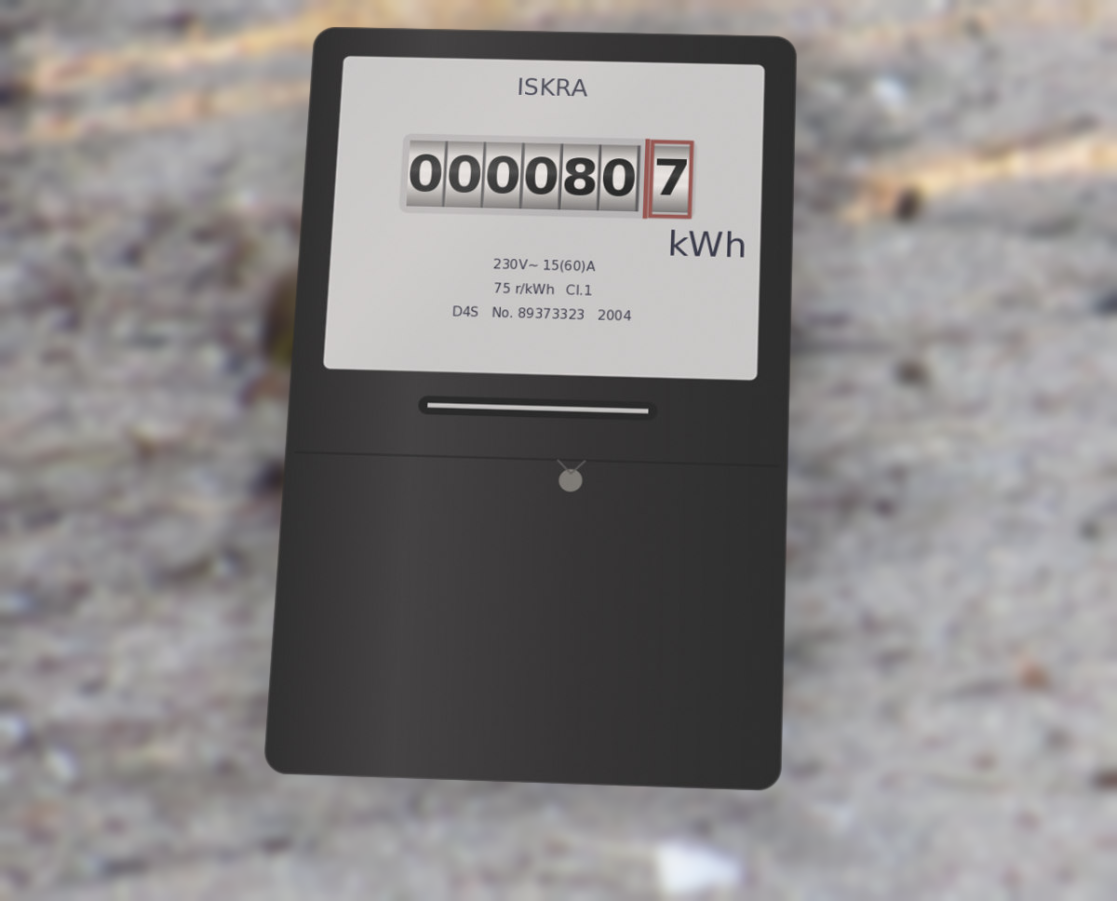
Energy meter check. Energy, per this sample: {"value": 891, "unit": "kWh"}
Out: {"value": 80.7, "unit": "kWh"}
